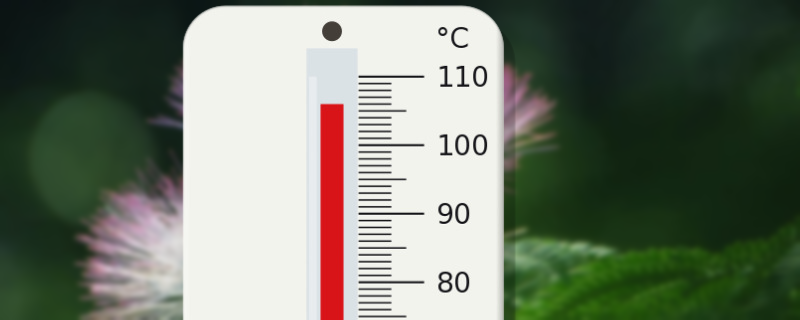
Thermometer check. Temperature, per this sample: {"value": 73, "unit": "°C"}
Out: {"value": 106, "unit": "°C"}
